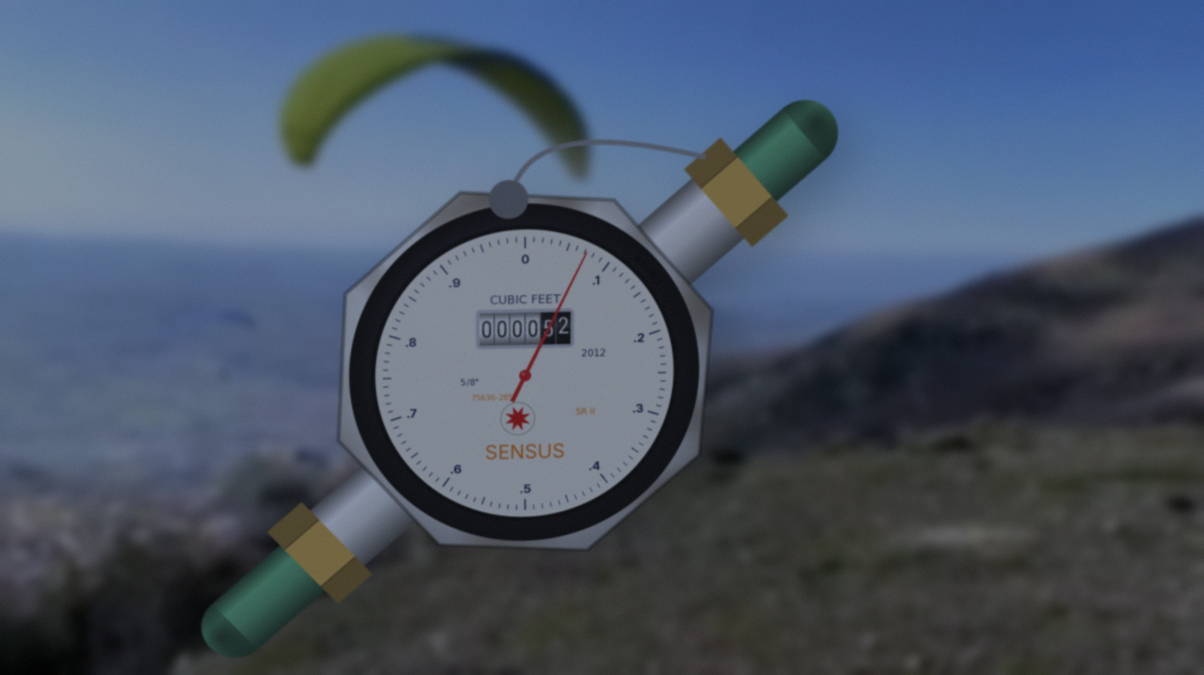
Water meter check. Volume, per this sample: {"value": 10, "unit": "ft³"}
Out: {"value": 52.07, "unit": "ft³"}
